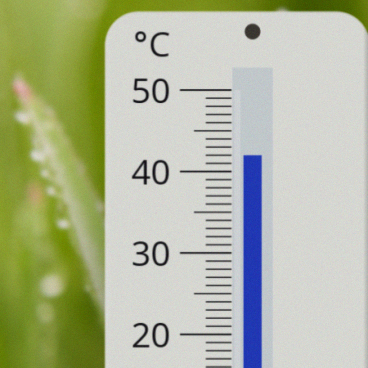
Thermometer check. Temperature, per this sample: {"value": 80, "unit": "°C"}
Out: {"value": 42, "unit": "°C"}
